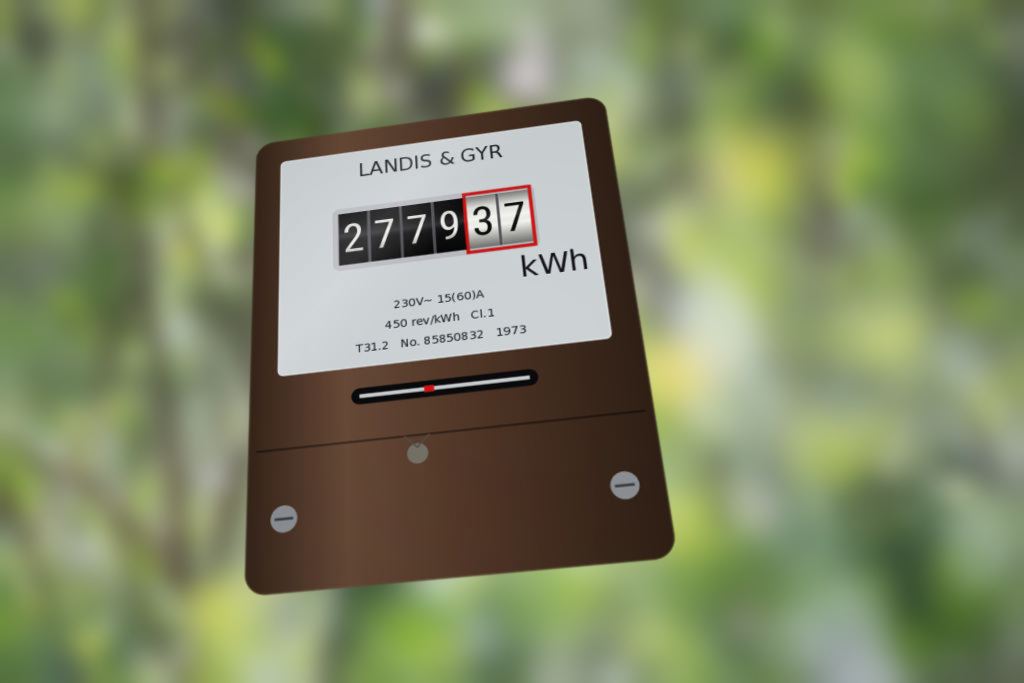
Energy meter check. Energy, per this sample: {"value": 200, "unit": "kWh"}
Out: {"value": 2779.37, "unit": "kWh"}
